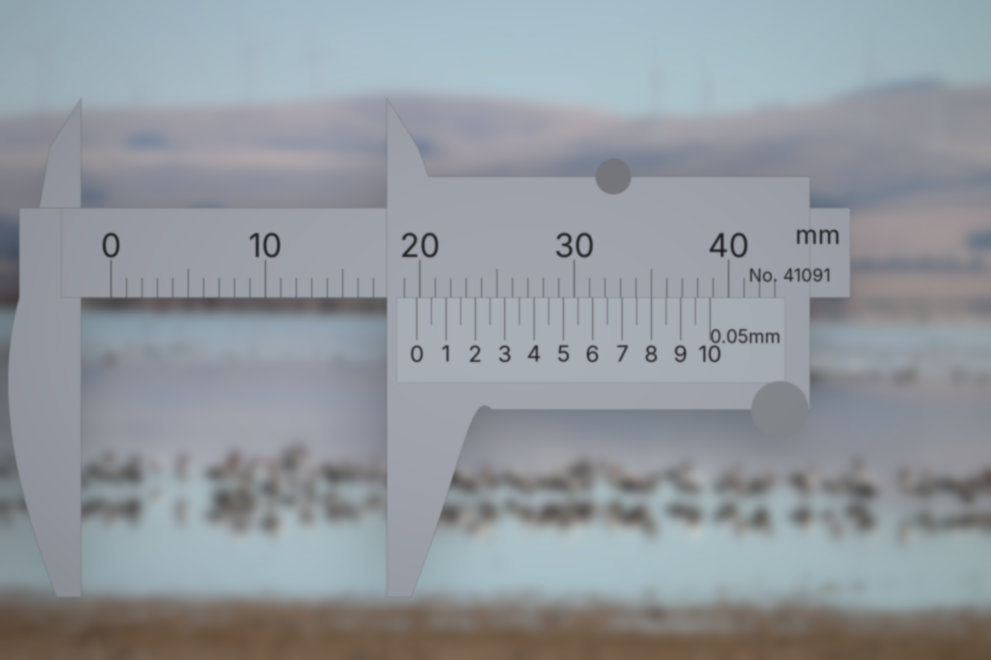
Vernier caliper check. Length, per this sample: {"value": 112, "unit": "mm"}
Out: {"value": 19.8, "unit": "mm"}
